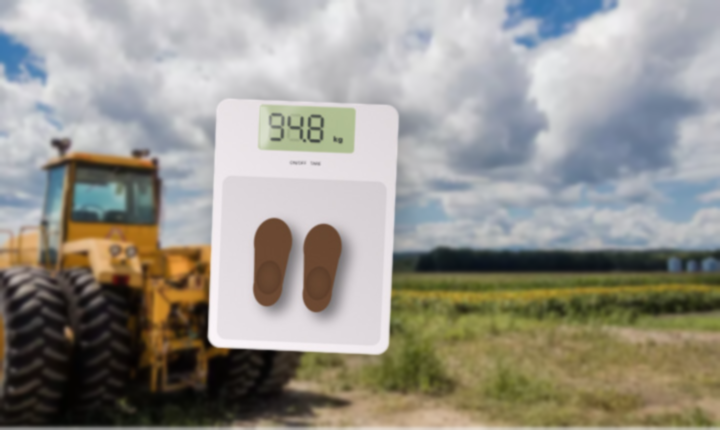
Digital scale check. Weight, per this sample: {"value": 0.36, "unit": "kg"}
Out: {"value": 94.8, "unit": "kg"}
